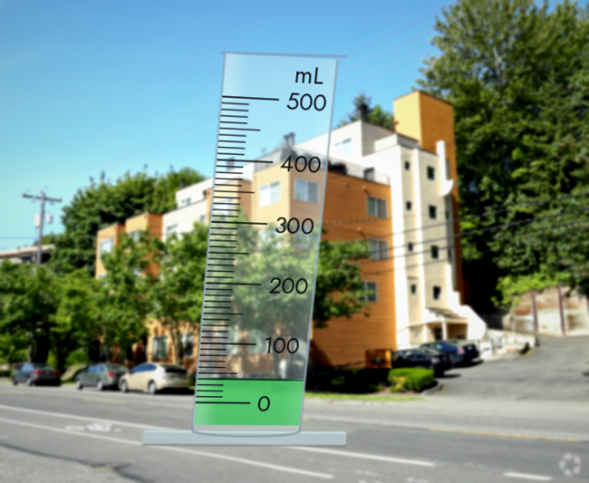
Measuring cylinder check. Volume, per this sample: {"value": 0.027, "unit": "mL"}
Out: {"value": 40, "unit": "mL"}
